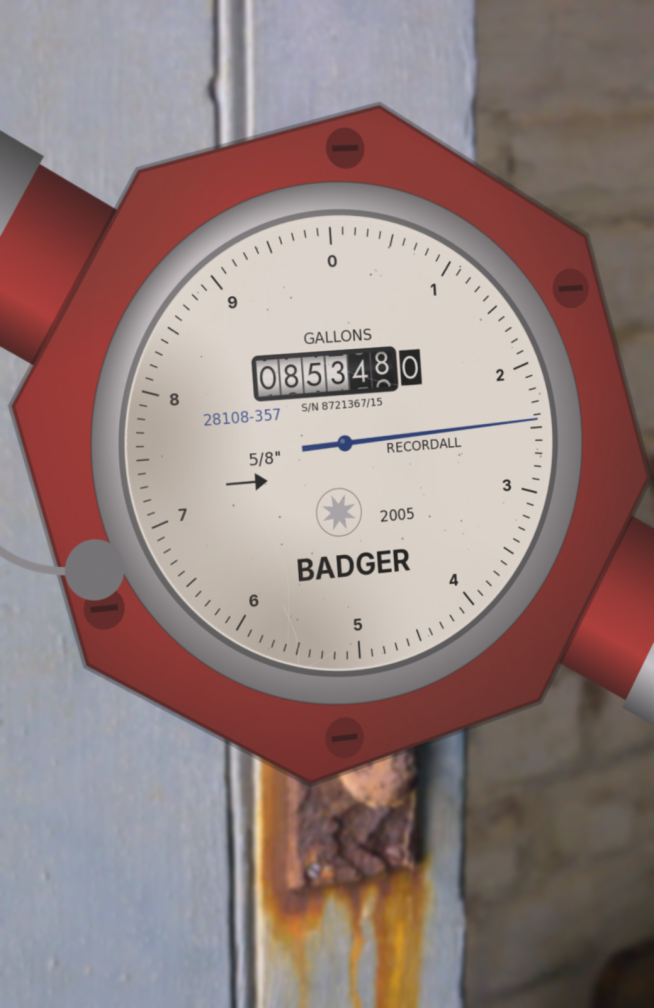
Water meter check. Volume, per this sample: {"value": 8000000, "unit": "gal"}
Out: {"value": 853482.4, "unit": "gal"}
